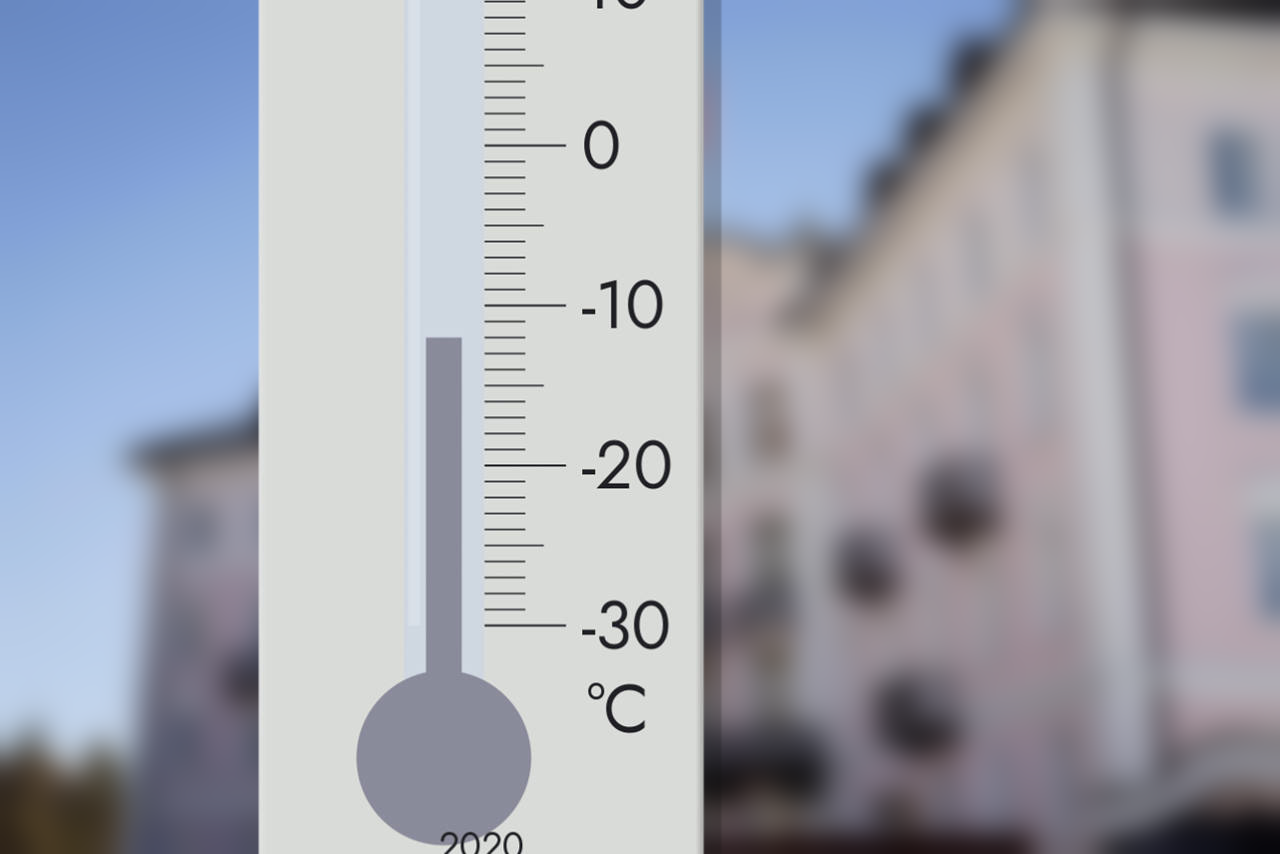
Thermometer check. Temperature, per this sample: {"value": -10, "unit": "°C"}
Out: {"value": -12, "unit": "°C"}
